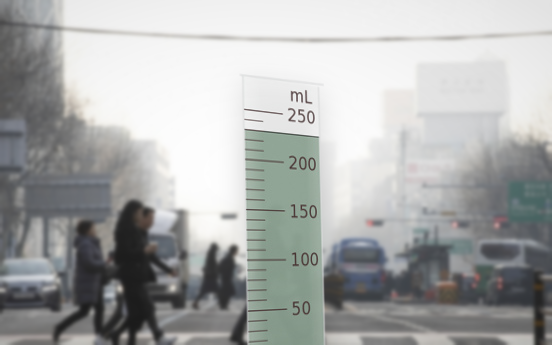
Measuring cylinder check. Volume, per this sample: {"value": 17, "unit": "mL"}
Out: {"value": 230, "unit": "mL"}
